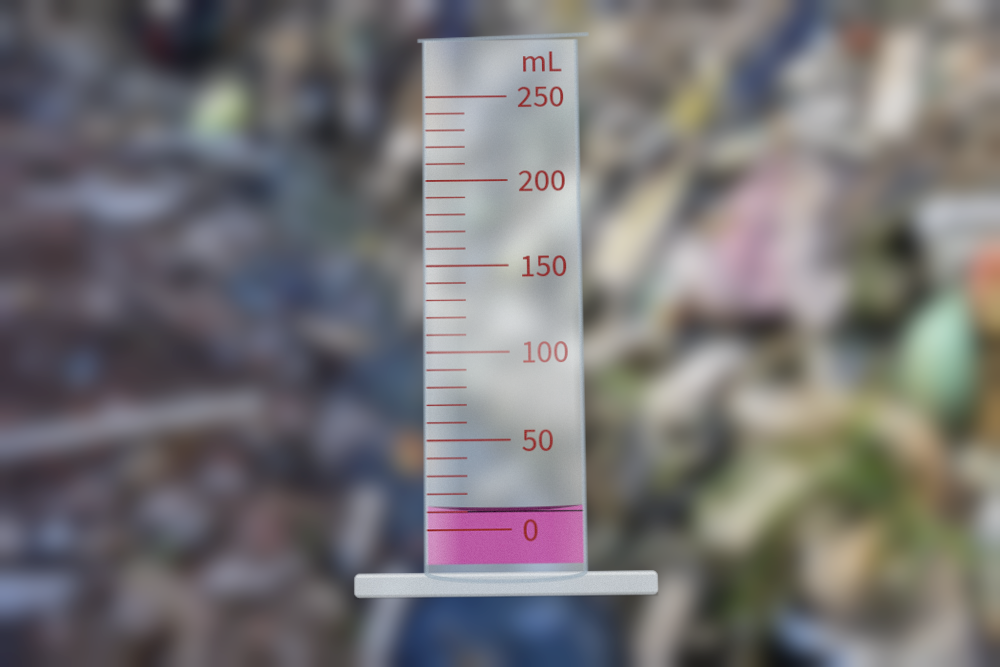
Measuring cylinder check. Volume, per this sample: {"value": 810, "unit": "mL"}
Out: {"value": 10, "unit": "mL"}
